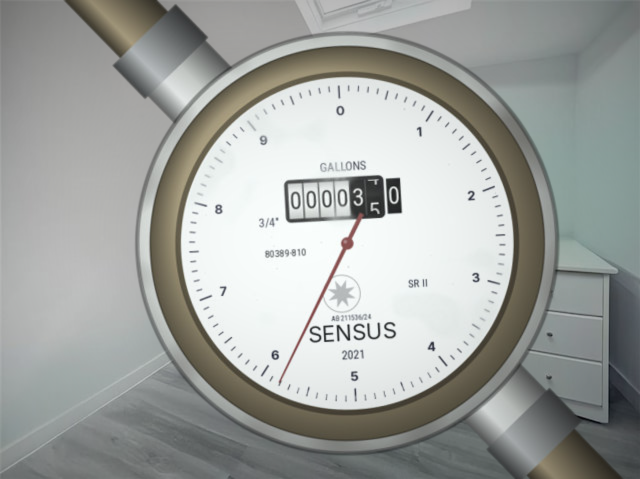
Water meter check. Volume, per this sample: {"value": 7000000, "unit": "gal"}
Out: {"value": 345.8, "unit": "gal"}
